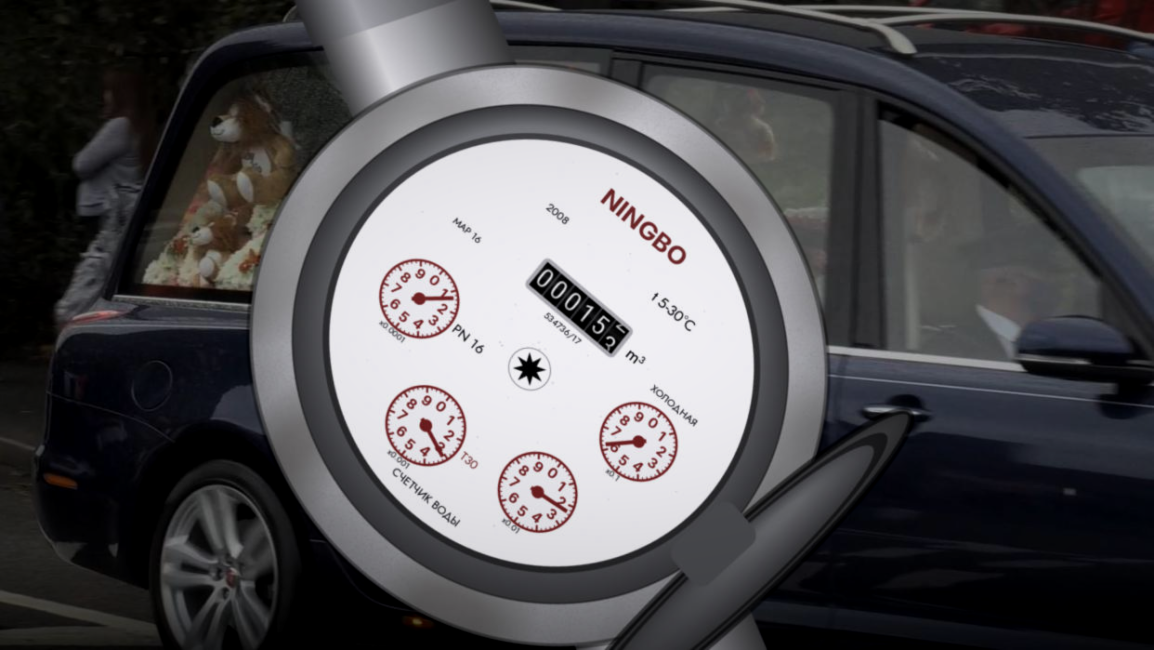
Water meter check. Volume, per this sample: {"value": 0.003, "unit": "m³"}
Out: {"value": 152.6231, "unit": "m³"}
